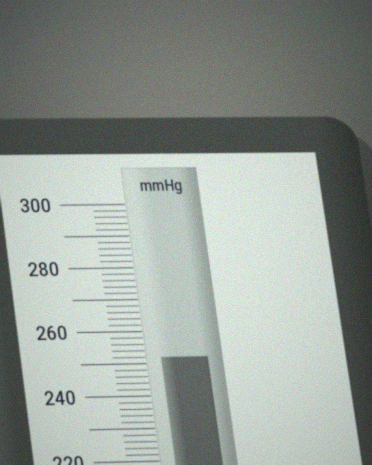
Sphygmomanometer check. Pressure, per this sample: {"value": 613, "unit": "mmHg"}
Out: {"value": 252, "unit": "mmHg"}
